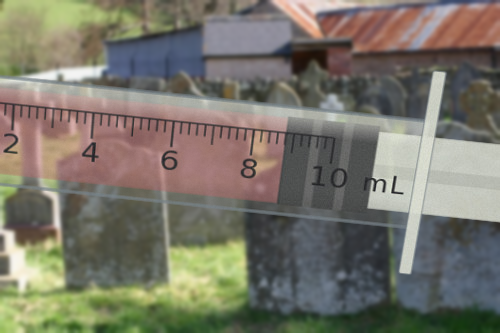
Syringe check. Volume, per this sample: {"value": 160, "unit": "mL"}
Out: {"value": 8.8, "unit": "mL"}
